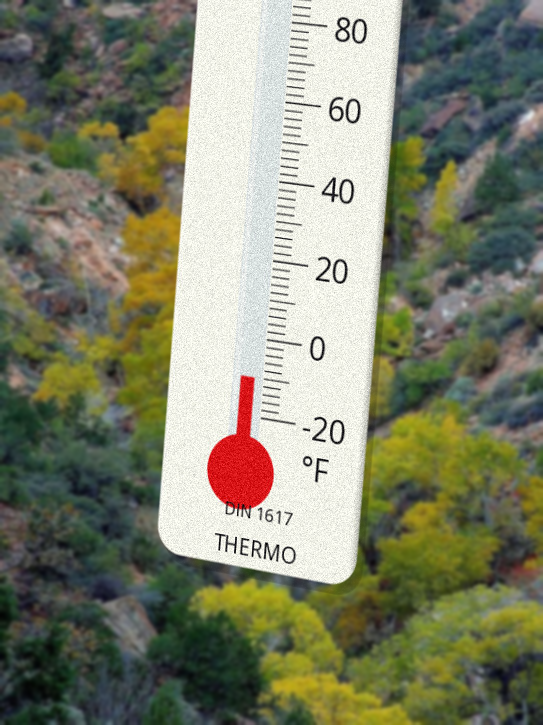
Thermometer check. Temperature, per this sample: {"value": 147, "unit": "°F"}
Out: {"value": -10, "unit": "°F"}
